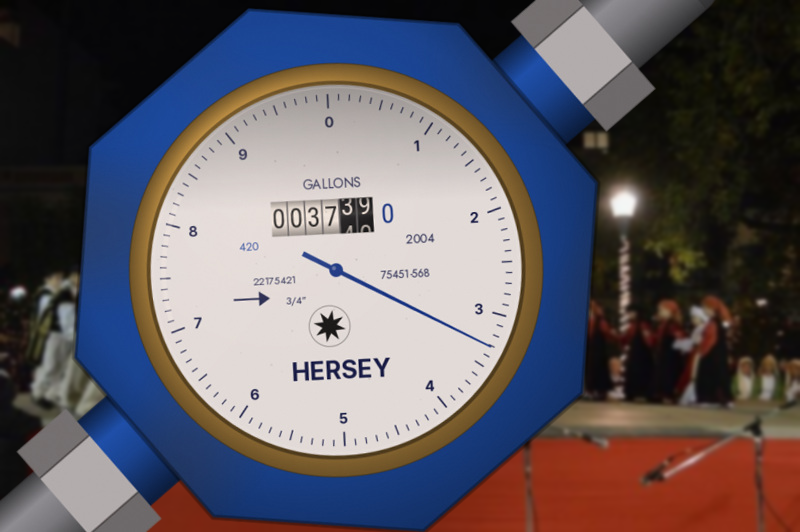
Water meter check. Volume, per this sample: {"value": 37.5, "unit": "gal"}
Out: {"value": 37393.3, "unit": "gal"}
